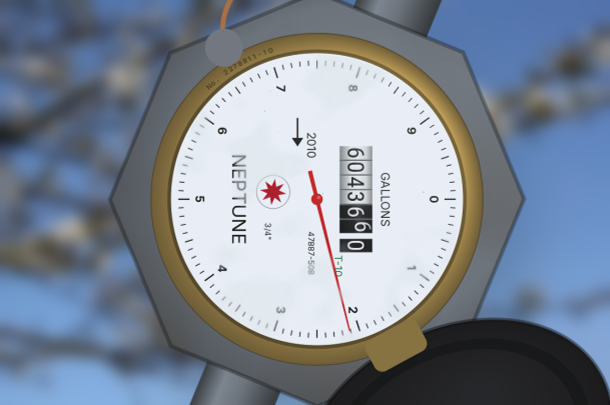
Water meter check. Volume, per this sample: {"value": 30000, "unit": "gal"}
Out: {"value": 6043662.1, "unit": "gal"}
